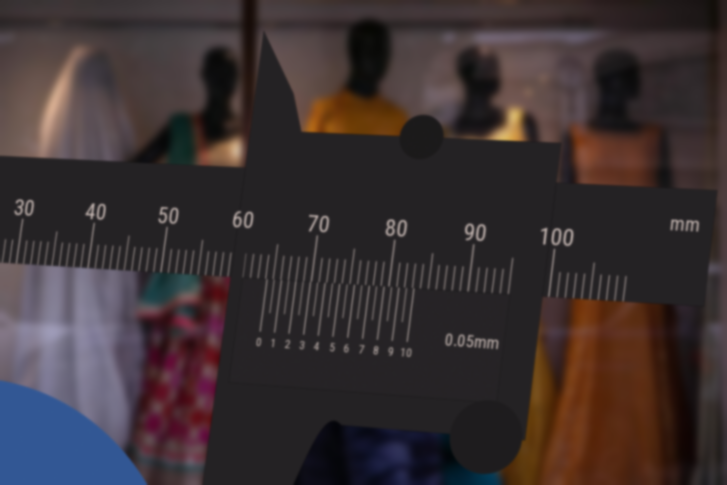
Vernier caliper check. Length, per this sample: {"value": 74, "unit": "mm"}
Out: {"value": 64.2, "unit": "mm"}
